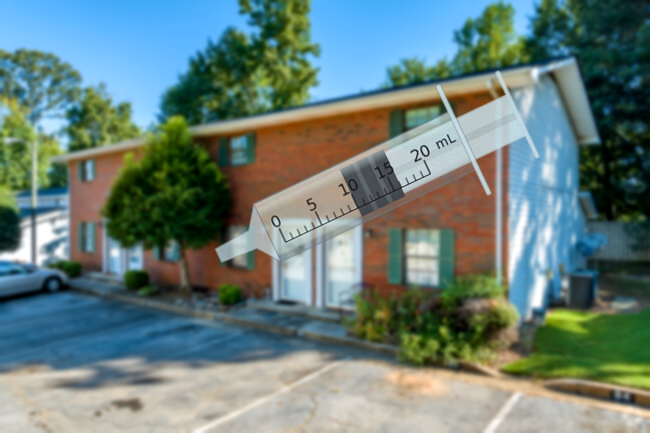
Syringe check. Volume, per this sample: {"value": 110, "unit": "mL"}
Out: {"value": 10, "unit": "mL"}
